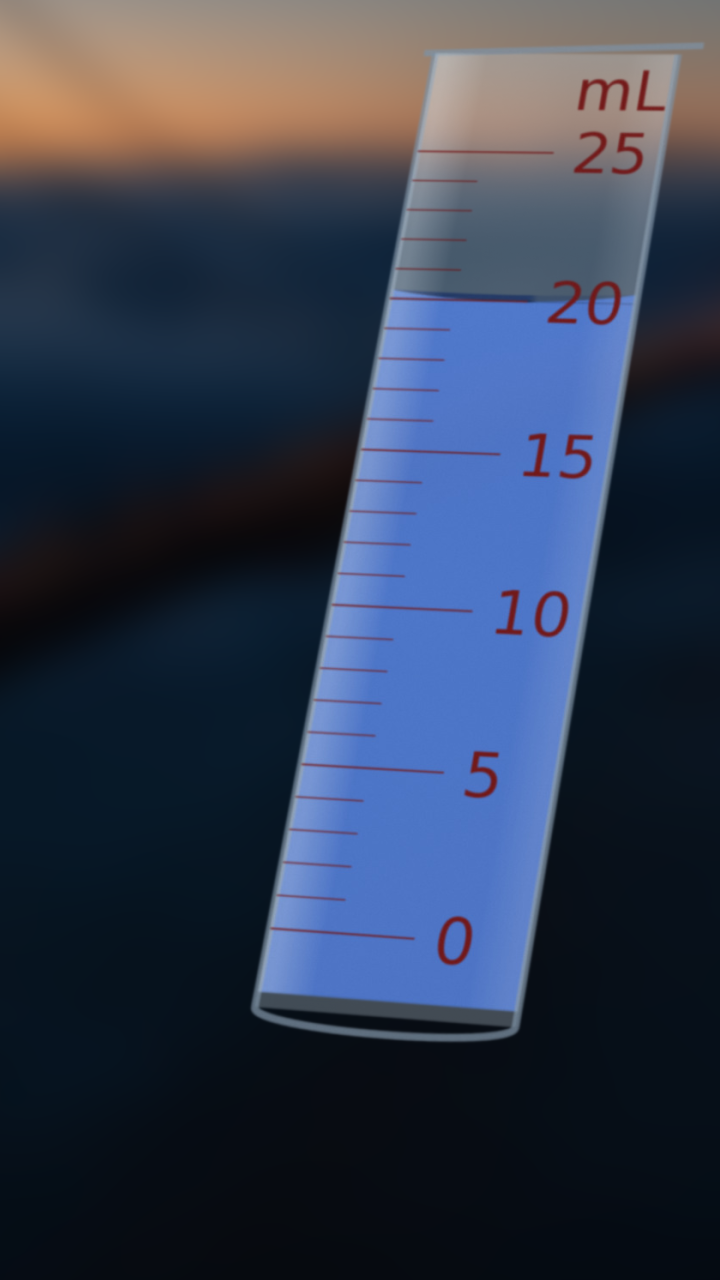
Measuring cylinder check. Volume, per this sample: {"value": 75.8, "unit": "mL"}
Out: {"value": 20, "unit": "mL"}
